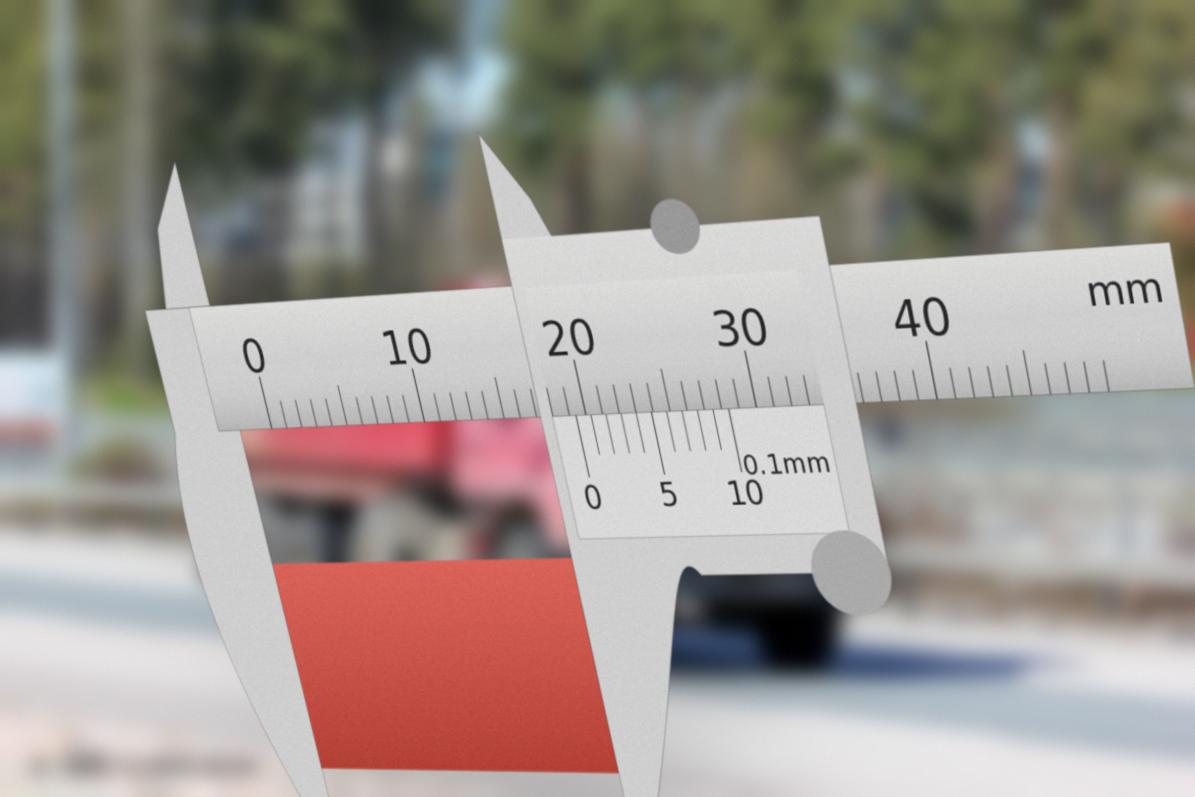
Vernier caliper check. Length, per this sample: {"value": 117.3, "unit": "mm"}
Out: {"value": 19.4, "unit": "mm"}
